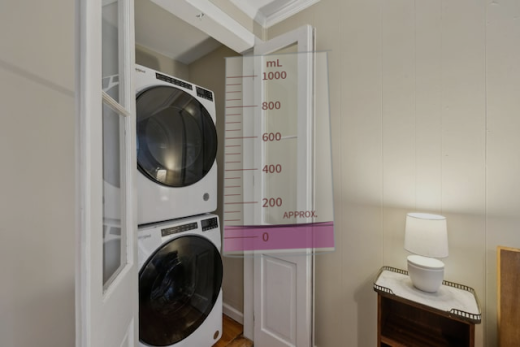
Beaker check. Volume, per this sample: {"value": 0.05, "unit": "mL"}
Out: {"value": 50, "unit": "mL"}
